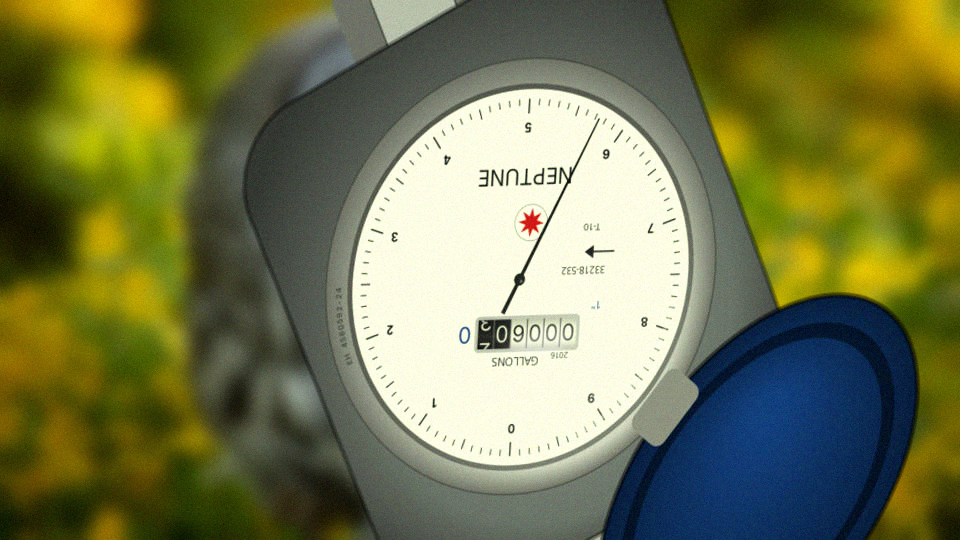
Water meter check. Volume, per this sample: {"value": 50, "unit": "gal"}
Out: {"value": 6025.7, "unit": "gal"}
